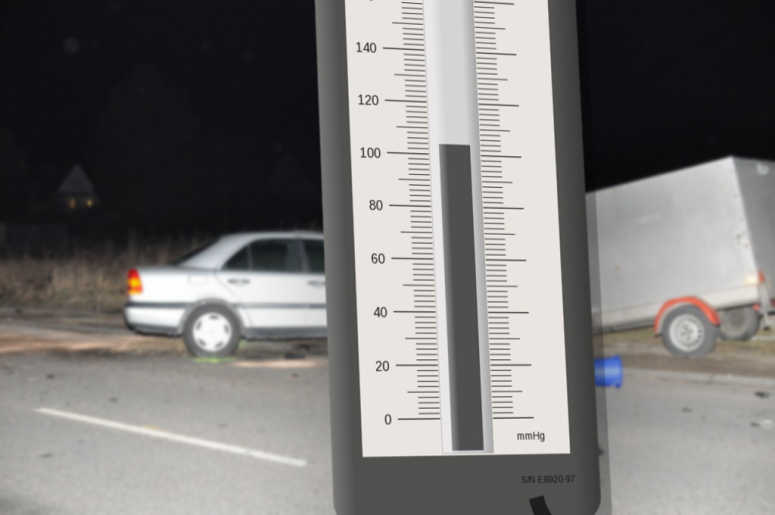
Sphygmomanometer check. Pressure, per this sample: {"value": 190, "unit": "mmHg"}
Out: {"value": 104, "unit": "mmHg"}
